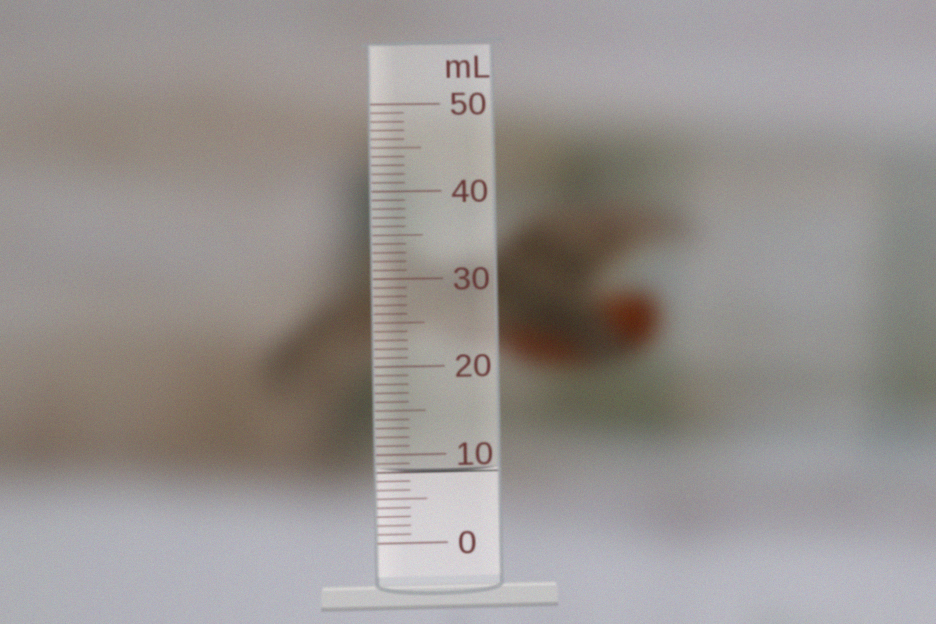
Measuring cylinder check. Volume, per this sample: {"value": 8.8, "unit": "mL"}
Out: {"value": 8, "unit": "mL"}
